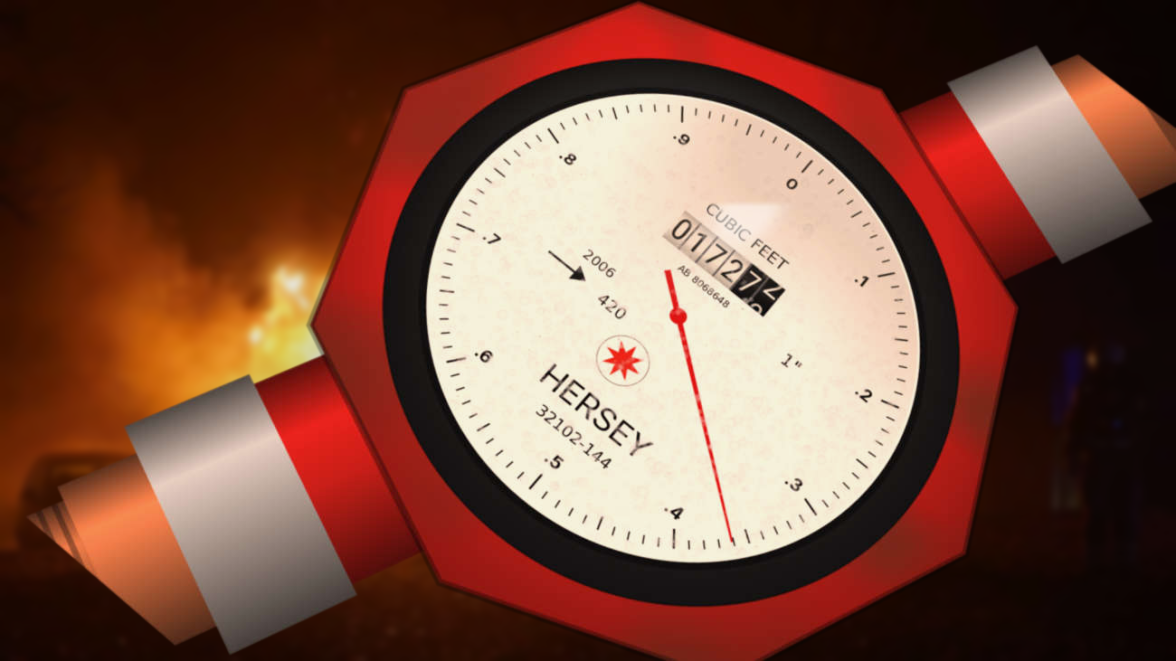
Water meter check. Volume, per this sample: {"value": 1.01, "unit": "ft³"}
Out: {"value": 17272.36, "unit": "ft³"}
